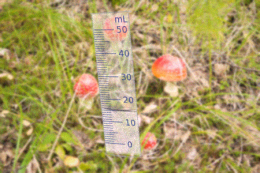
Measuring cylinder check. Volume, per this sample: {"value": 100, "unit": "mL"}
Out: {"value": 15, "unit": "mL"}
